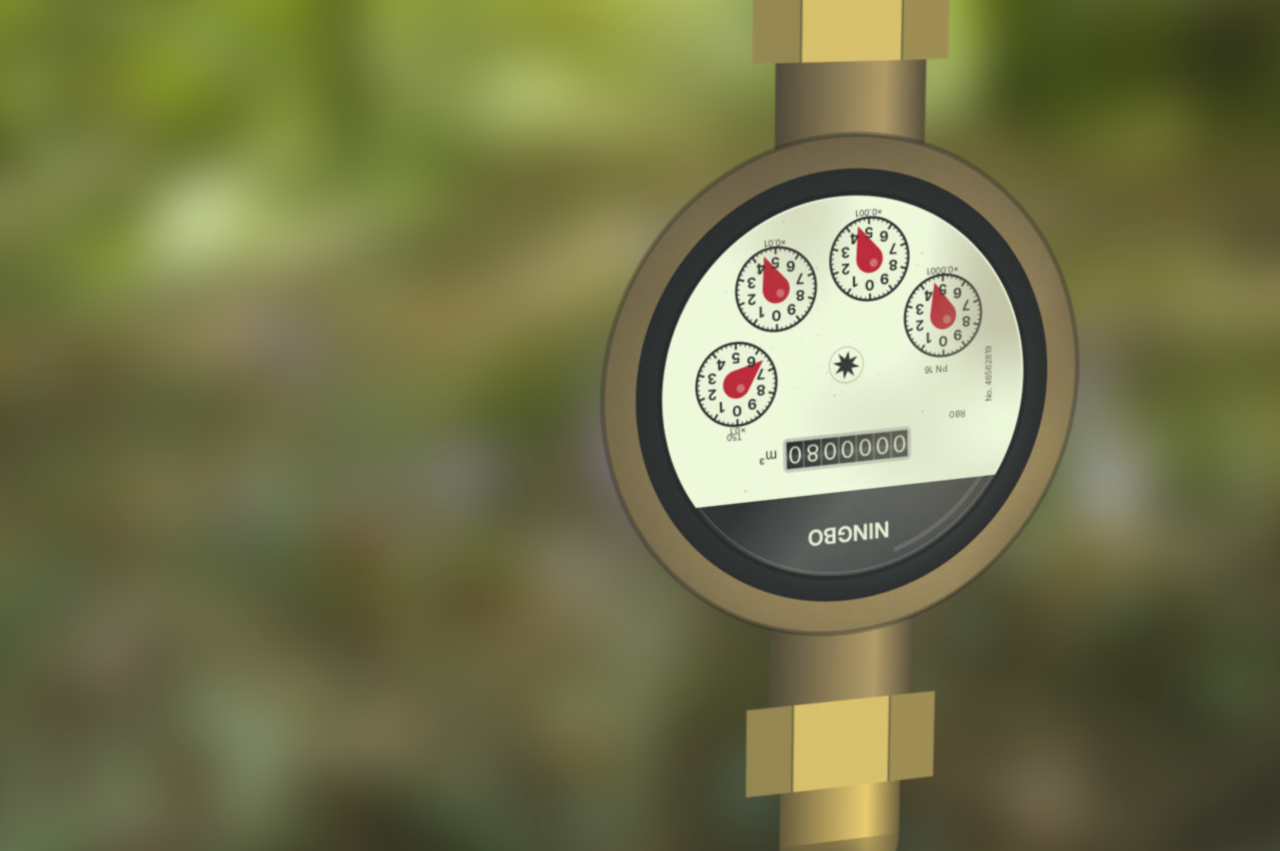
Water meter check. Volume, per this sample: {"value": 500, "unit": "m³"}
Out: {"value": 80.6444, "unit": "m³"}
